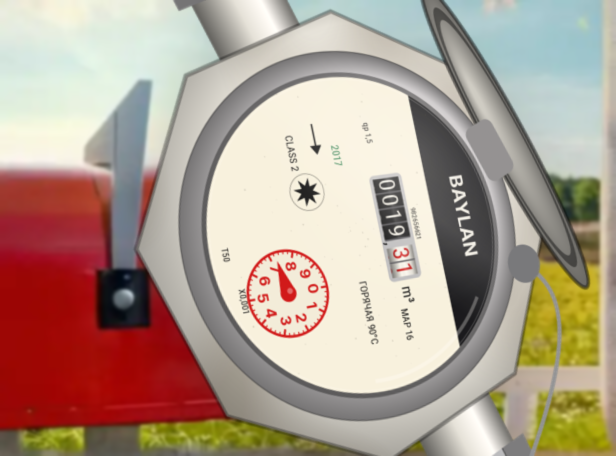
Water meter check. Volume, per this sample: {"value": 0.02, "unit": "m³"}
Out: {"value": 19.317, "unit": "m³"}
